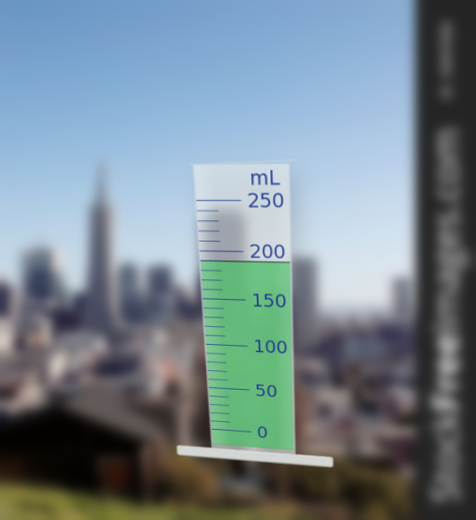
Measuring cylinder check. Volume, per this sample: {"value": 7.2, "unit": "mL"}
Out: {"value": 190, "unit": "mL"}
